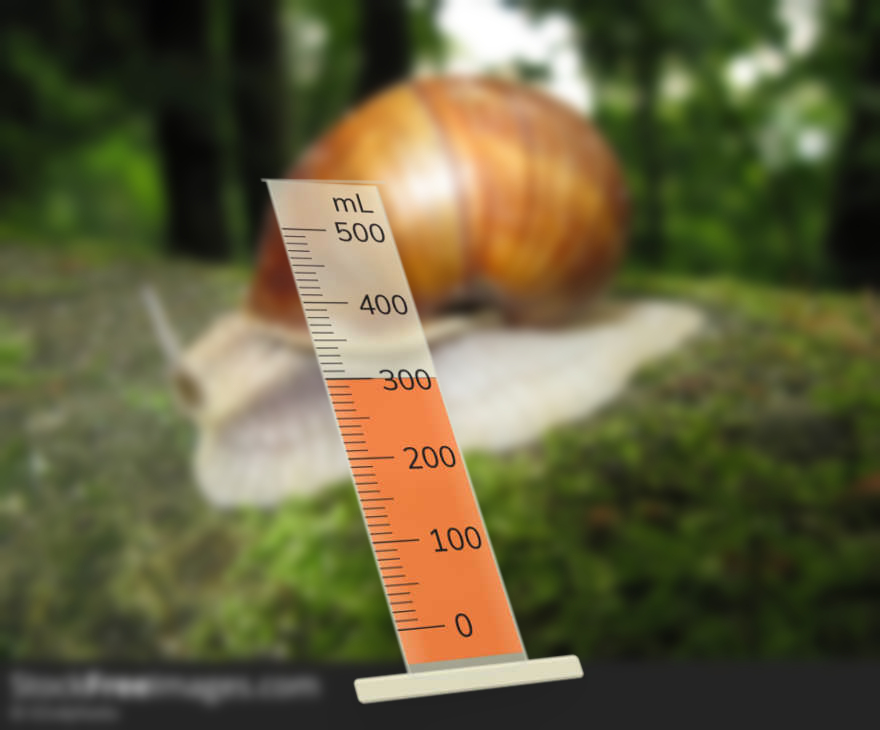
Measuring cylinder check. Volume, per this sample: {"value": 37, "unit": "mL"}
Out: {"value": 300, "unit": "mL"}
